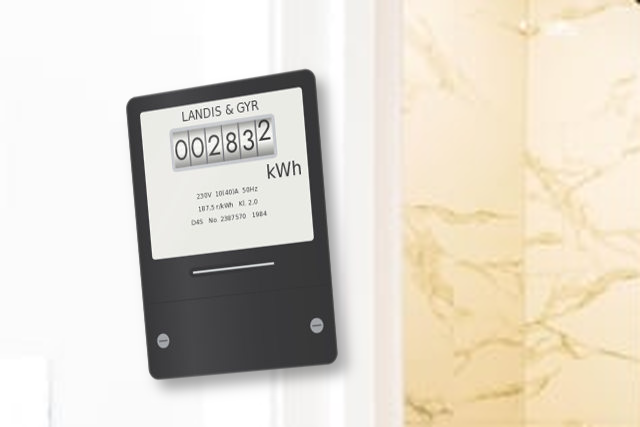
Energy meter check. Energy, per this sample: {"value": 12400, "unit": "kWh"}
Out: {"value": 2832, "unit": "kWh"}
